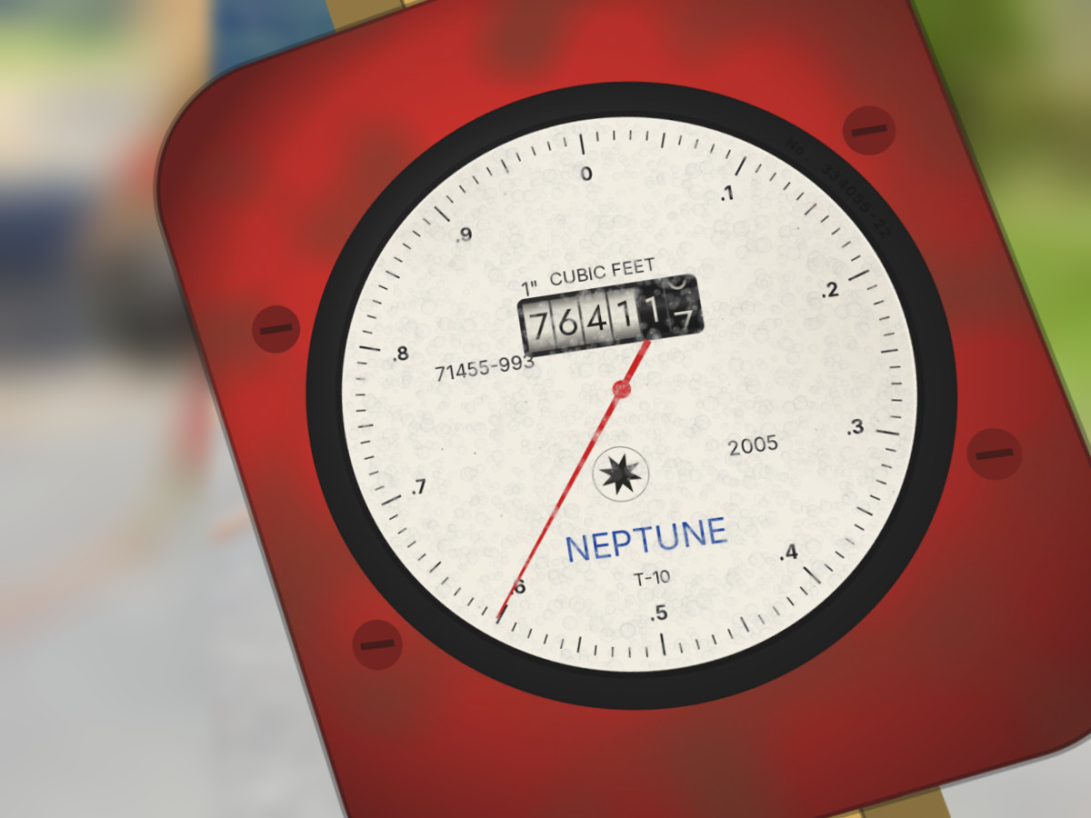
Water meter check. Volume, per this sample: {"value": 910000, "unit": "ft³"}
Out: {"value": 764116.60, "unit": "ft³"}
